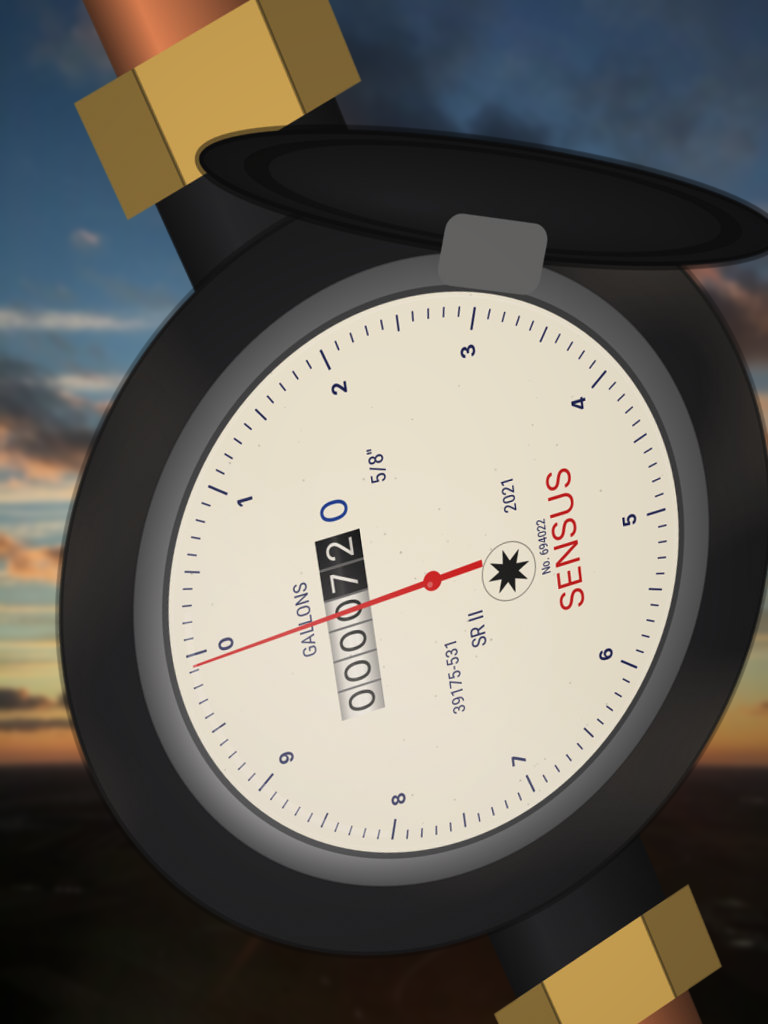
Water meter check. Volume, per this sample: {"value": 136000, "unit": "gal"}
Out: {"value": 719.9, "unit": "gal"}
